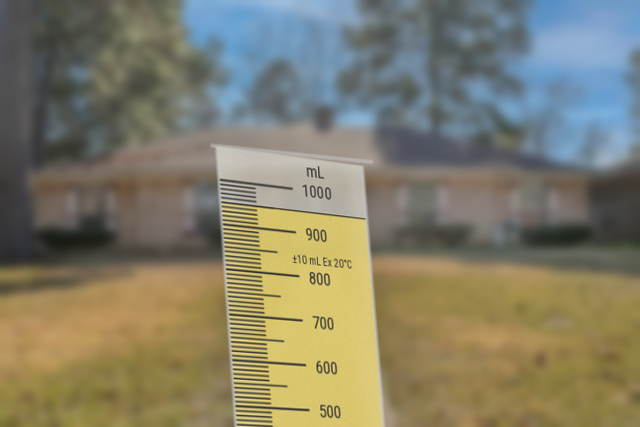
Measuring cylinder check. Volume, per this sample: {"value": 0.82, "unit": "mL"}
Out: {"value": 950, "unit": "mL"}
